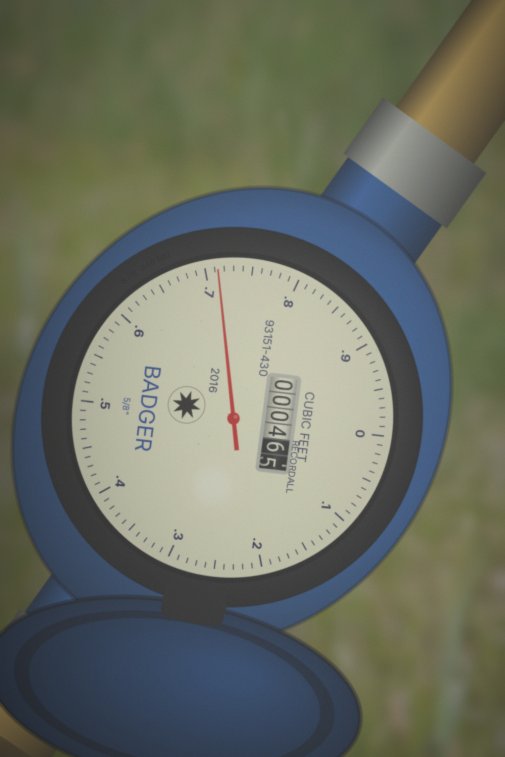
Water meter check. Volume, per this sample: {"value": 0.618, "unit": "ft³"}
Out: {"value": 464.71, "unit": "ft³"}
